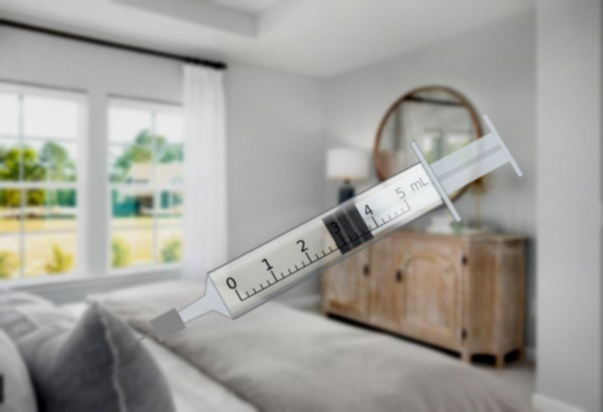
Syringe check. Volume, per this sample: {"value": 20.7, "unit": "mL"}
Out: {"value": 2.8, "unit": "mL"}
